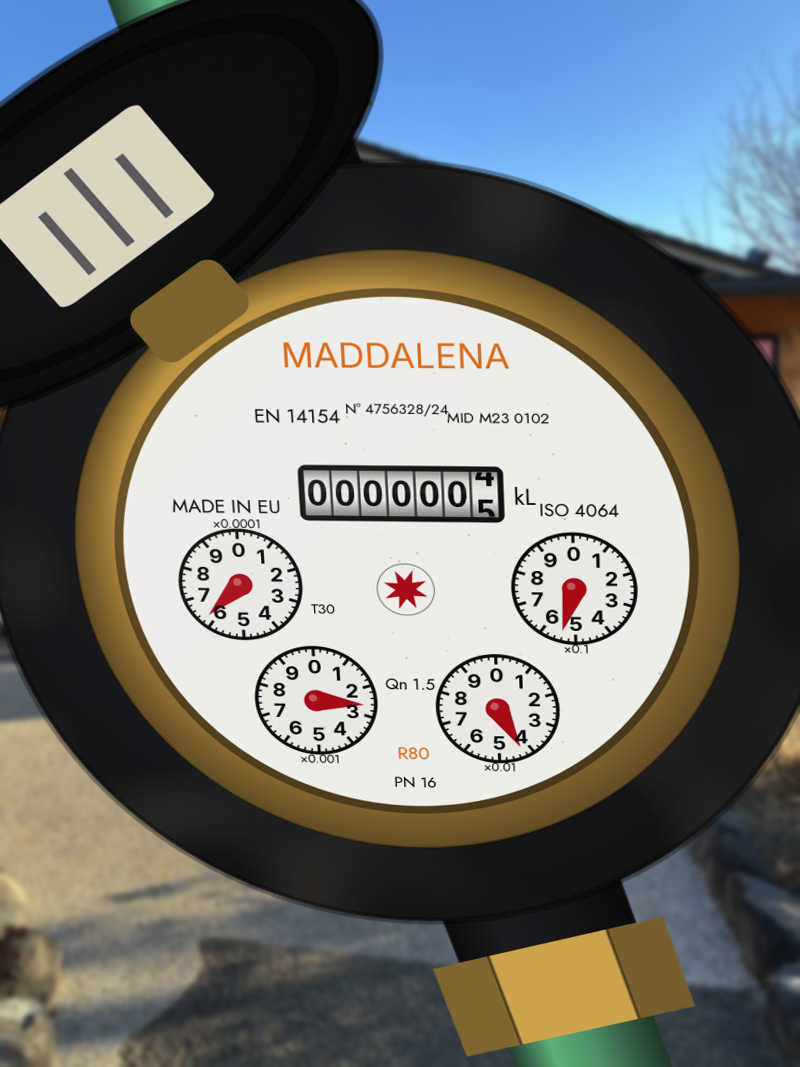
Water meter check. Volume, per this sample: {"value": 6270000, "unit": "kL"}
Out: {"value": 4.5426, "unit": "kL"}
